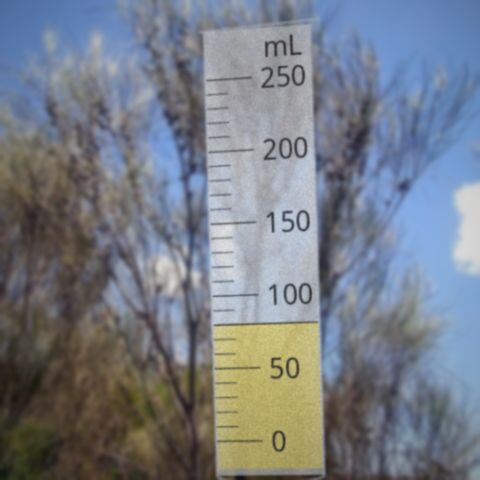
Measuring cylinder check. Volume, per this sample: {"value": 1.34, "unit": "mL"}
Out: {"value": 80, "unit": "mL"}
